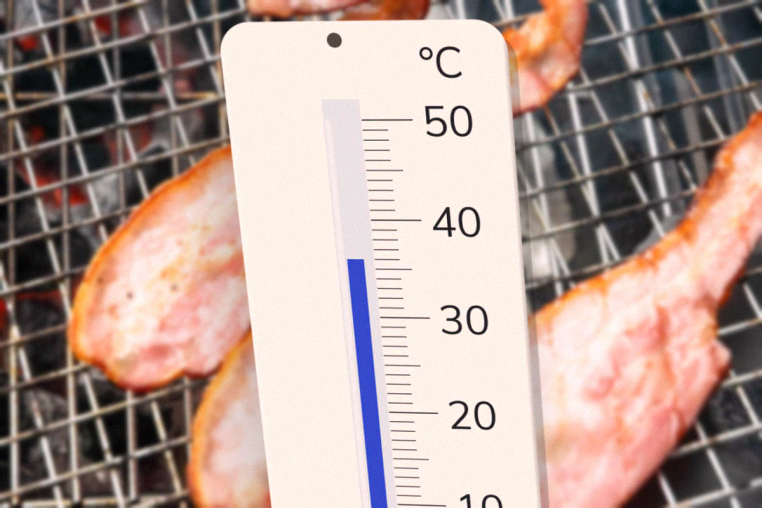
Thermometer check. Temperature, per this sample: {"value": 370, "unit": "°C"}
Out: {"value": 36, "unit": "°C"}
